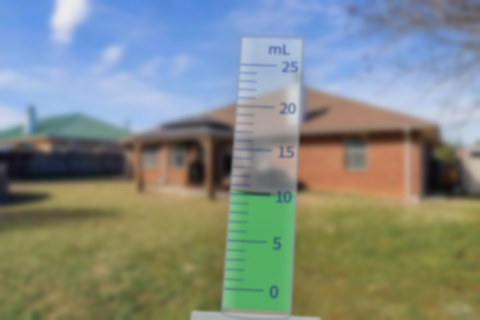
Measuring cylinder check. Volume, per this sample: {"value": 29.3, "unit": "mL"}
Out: {"value": 10, "unit": "mL"}
